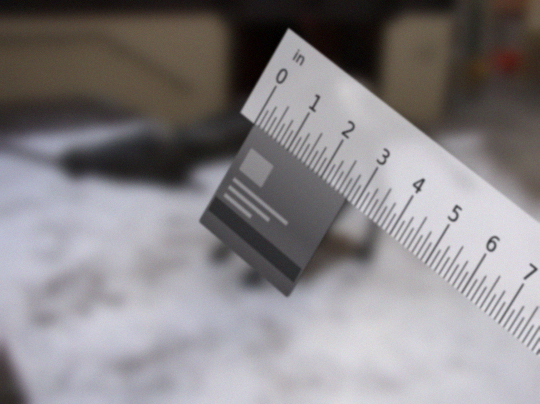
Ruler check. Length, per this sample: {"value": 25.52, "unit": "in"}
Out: {"value": 2.75, "unit": "in"}
